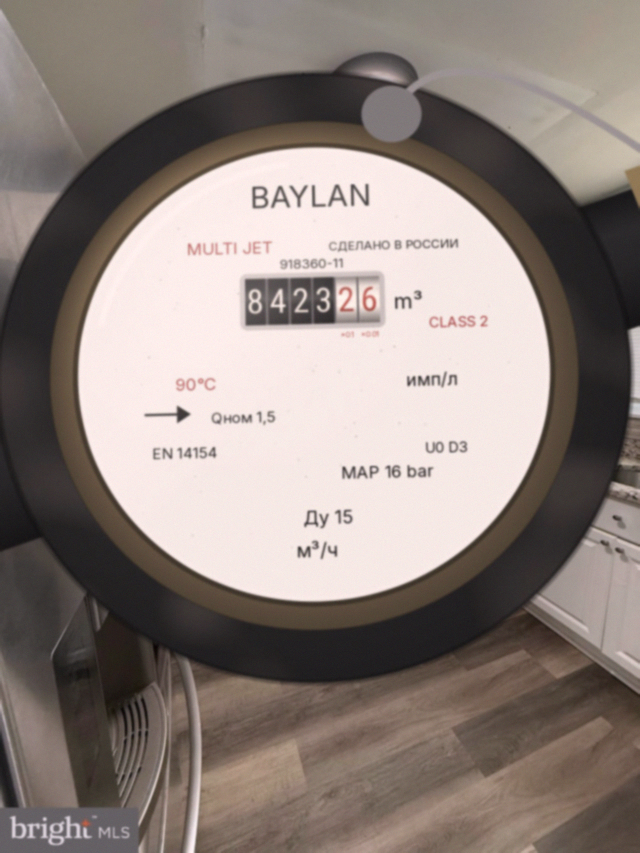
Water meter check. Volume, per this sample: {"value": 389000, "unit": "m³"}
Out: {"value": 8423.26, "unit": "m³"}
